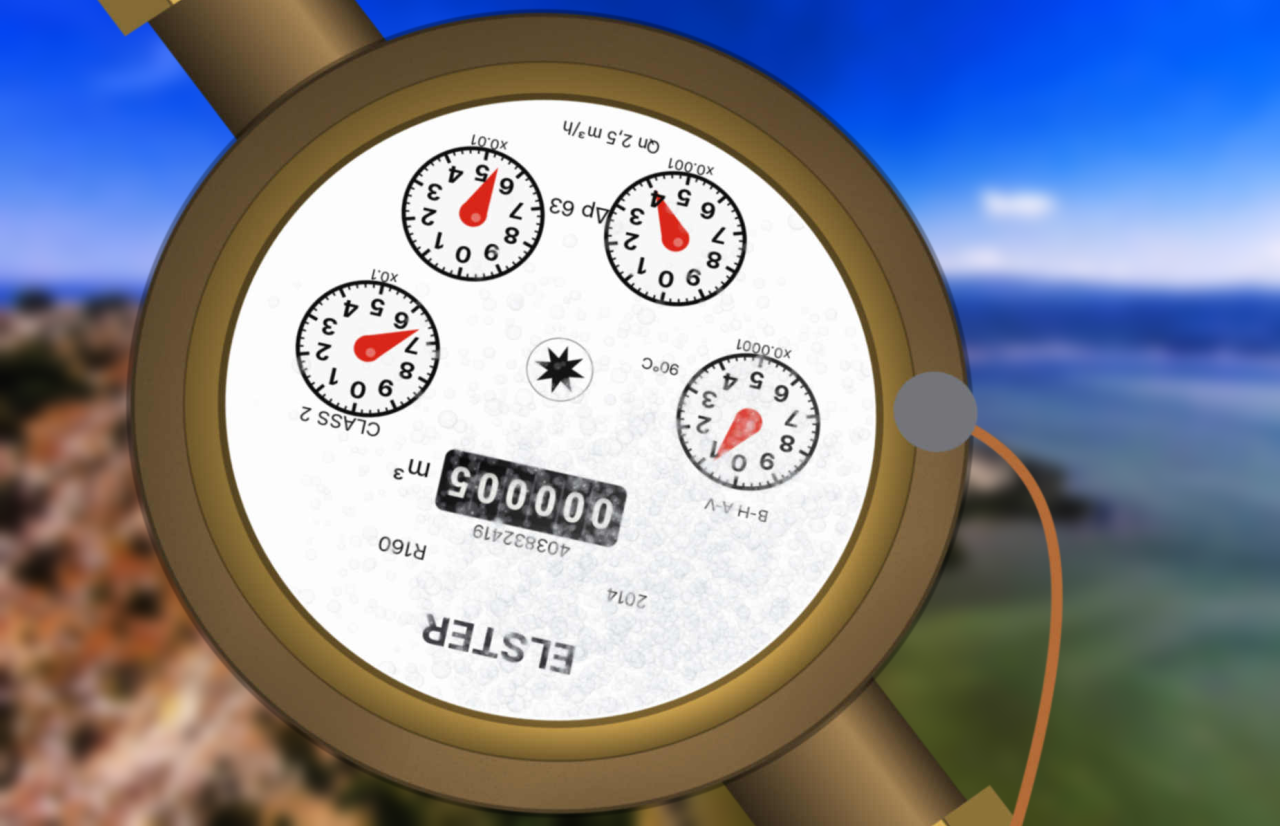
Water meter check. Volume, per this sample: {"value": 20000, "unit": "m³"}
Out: {"value": 5.6540, "unit": "m³"}
